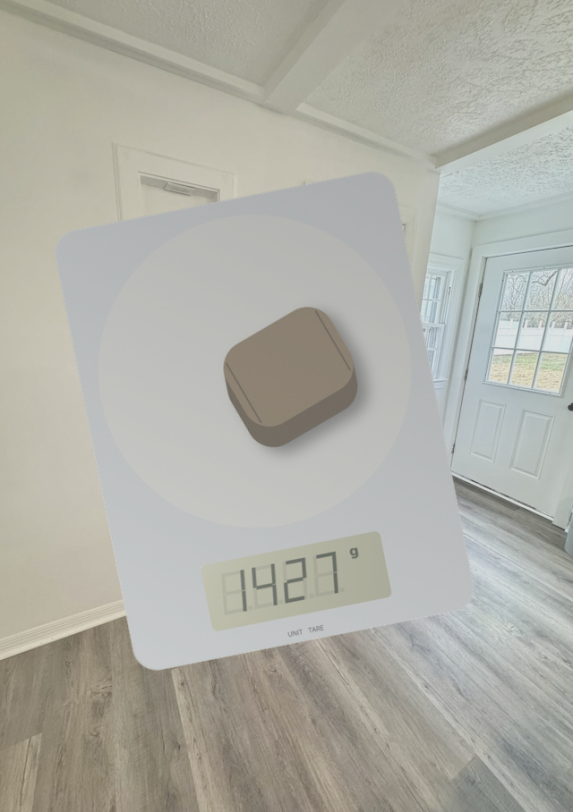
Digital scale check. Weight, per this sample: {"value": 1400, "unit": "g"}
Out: {"value": 1427, "unit": "g"}
